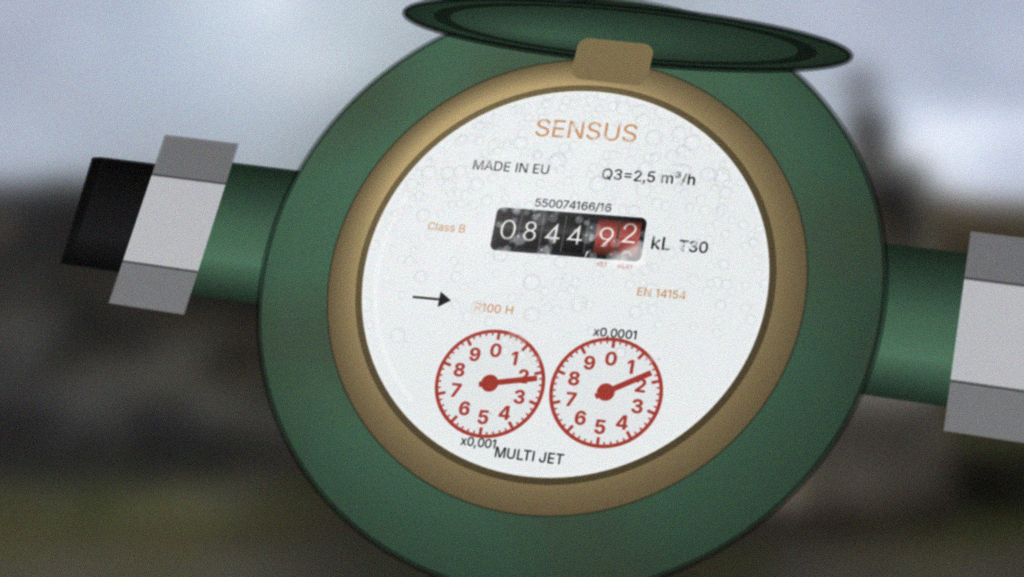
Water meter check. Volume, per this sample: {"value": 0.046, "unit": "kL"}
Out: {"value": 844.9221, "unit": "kL"}
